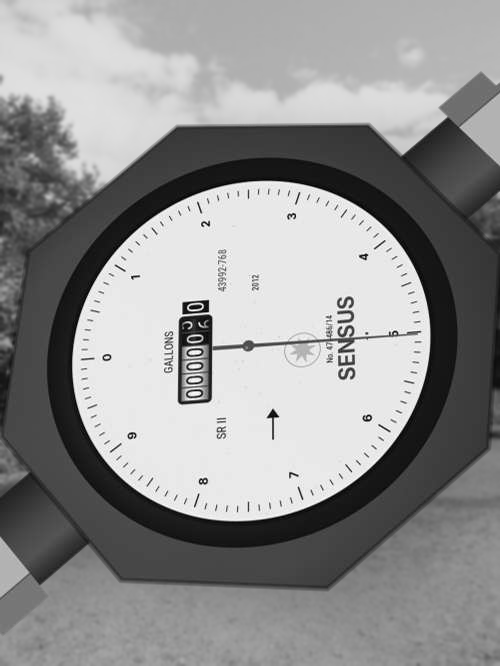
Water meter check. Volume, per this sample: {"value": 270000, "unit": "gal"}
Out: {"value": 55.0, "unit": "gal"}
